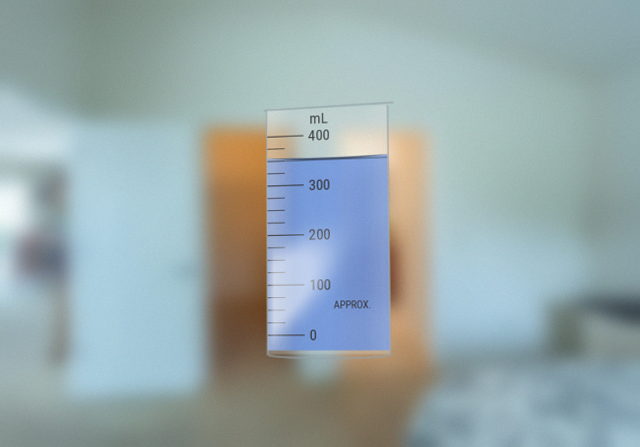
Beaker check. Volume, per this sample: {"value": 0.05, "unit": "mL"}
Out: {"value": 350, "unit": "mL"}
